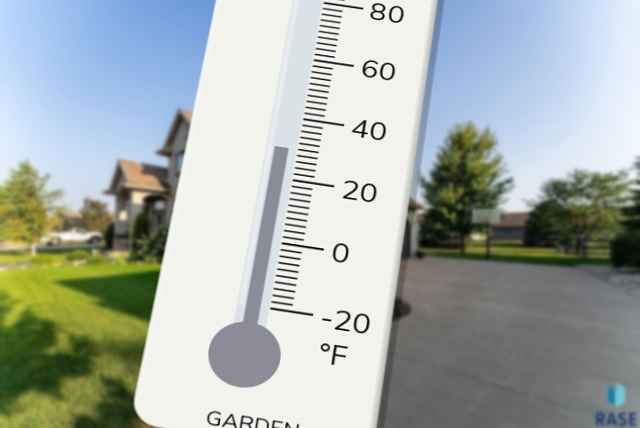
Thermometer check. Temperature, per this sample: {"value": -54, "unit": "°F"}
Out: {"value": 30, "unit": "°F"}
